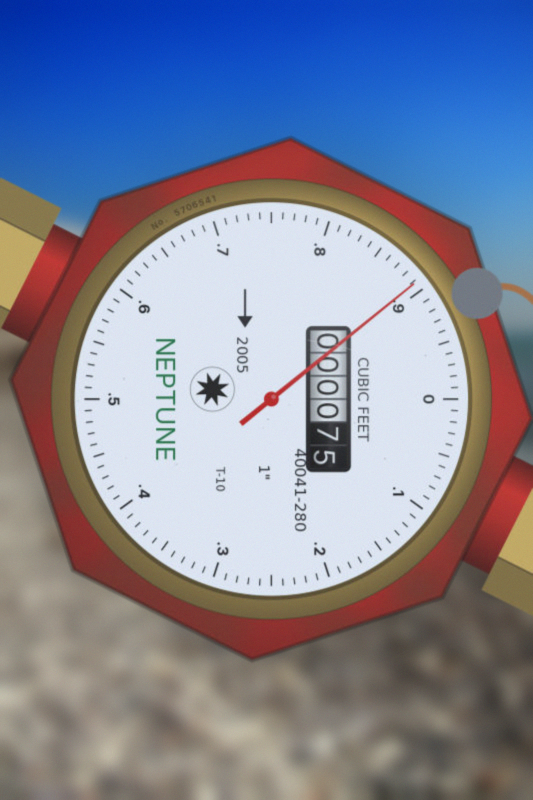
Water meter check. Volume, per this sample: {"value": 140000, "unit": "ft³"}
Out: {"value": 74.89, "unit": "ft³"}
